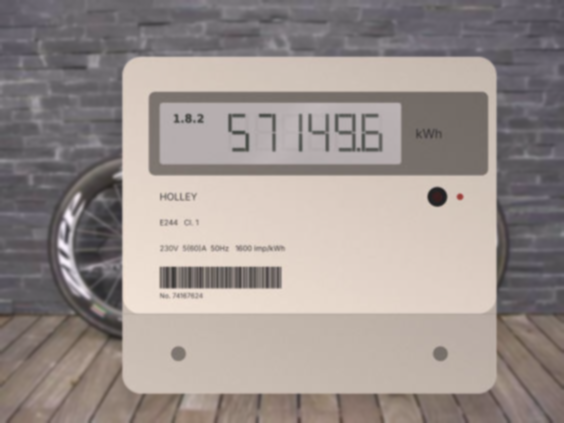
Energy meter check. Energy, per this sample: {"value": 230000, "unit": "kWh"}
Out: {"value": 57149.6, "unit": "kWh"}
